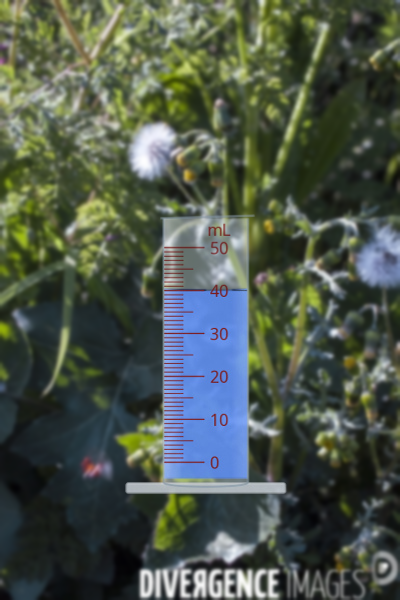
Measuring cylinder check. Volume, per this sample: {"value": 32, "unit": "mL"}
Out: {"value": 40, "unit": "mL"}
